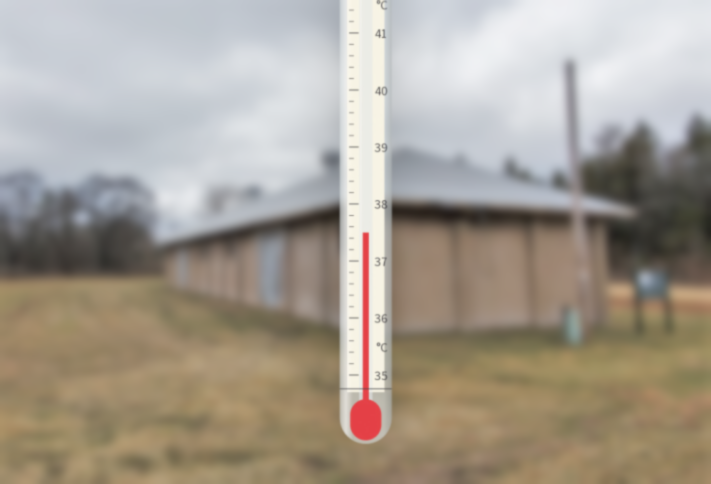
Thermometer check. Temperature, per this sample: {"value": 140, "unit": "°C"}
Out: {"value": 37.5, "unit": "°C"}
